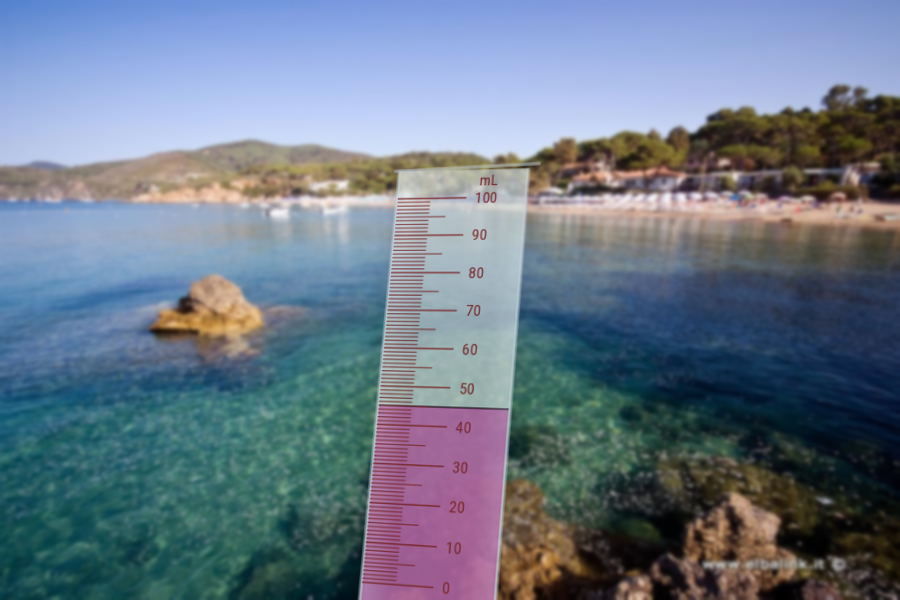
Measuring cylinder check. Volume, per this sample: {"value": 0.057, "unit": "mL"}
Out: {"value": 45, "unit": "mL"}
